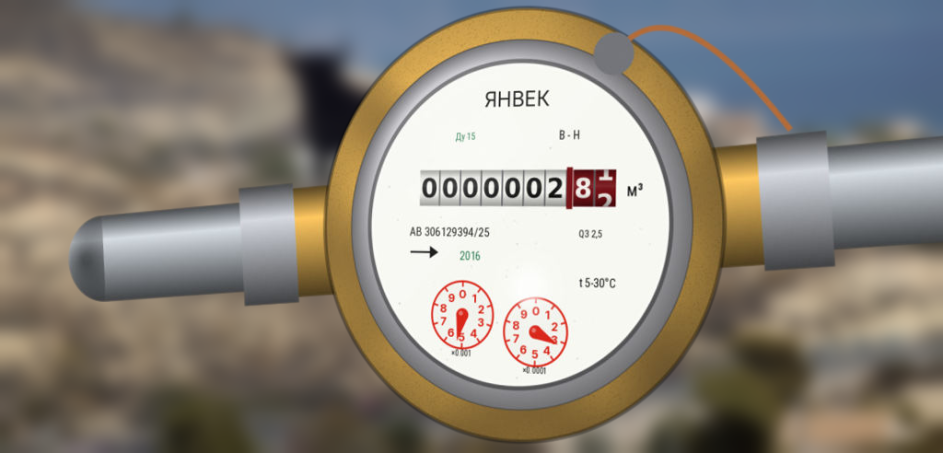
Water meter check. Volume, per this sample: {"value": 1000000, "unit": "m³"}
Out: {"value": 2.8153, "unit": "m³"}
